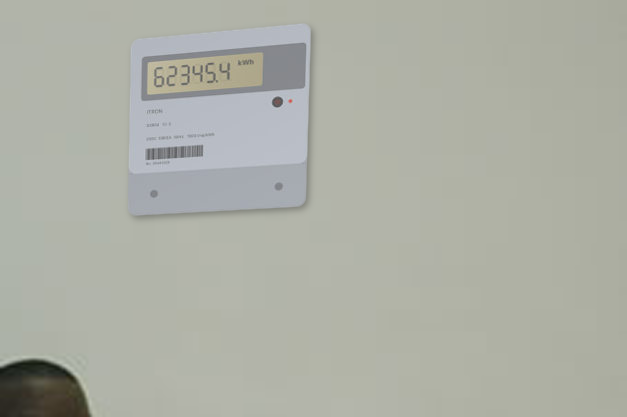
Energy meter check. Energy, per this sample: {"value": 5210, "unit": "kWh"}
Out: {"value": 62345.4, "unit": "kWh"}
